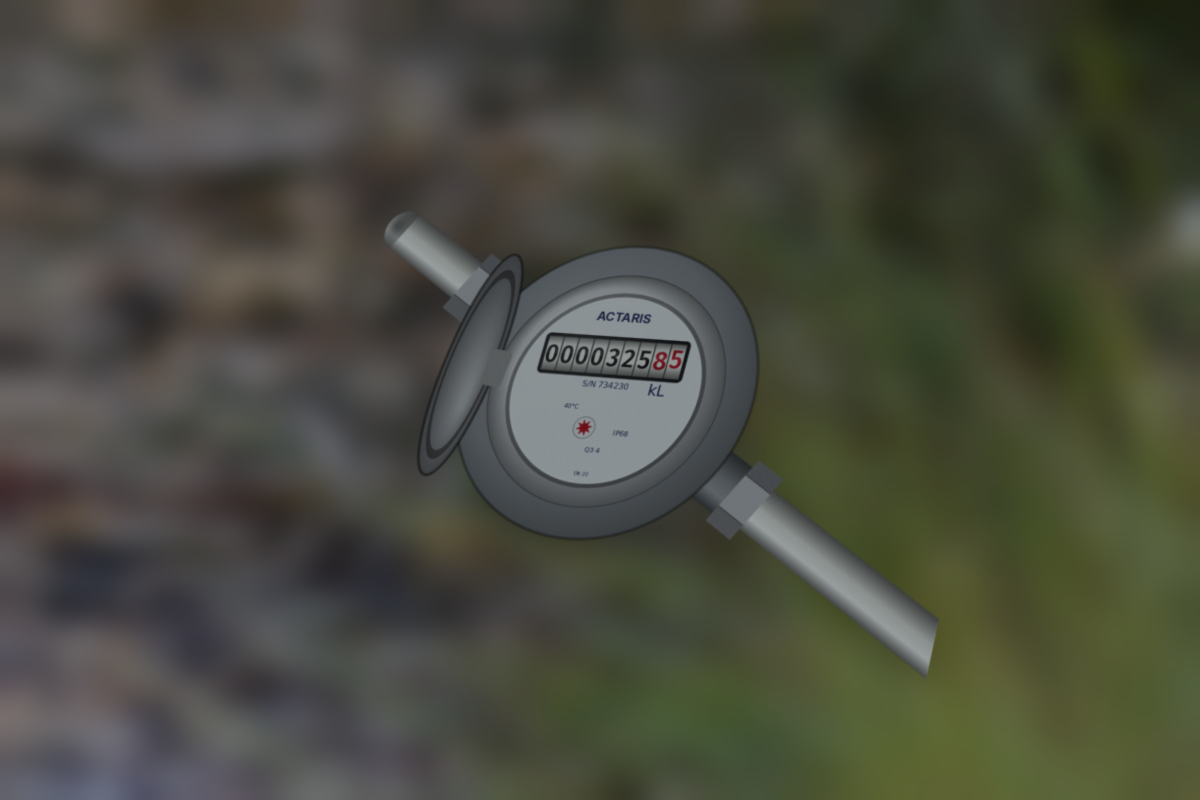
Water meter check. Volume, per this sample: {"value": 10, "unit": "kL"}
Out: {"value": 325.85, "unit": "kL"}
